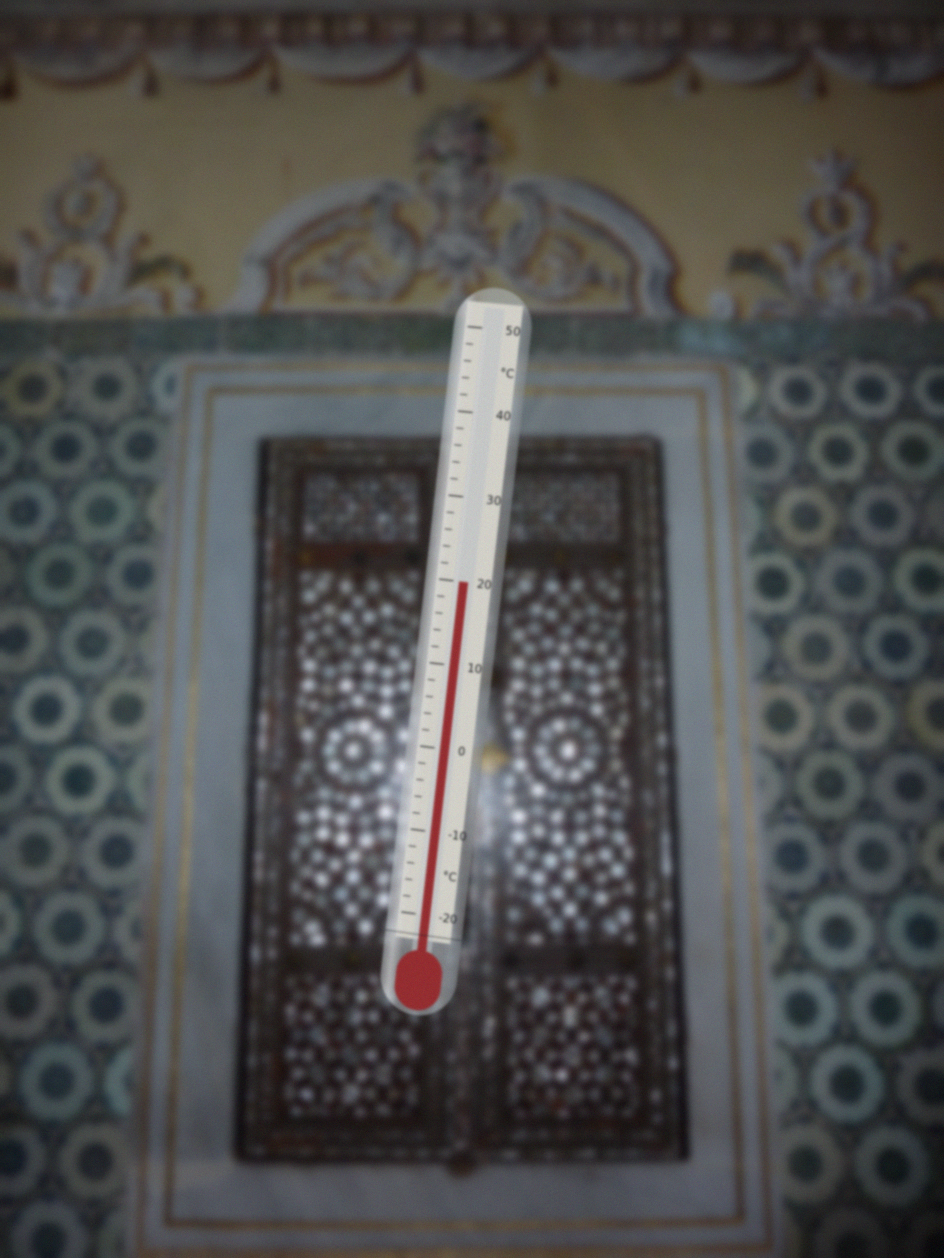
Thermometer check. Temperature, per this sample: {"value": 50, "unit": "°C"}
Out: {"value": 20, "unit": "°C"}
